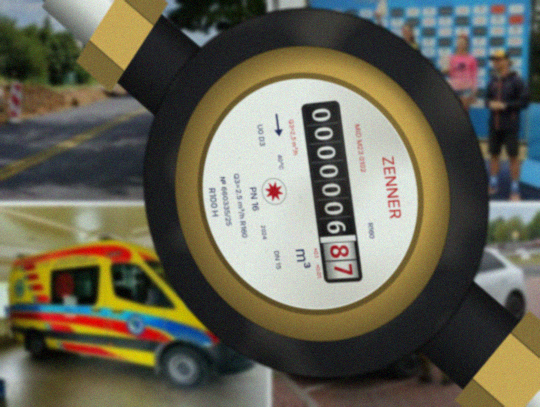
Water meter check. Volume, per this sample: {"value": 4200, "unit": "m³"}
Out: {"value": 6.87, "unit": "m³"}
